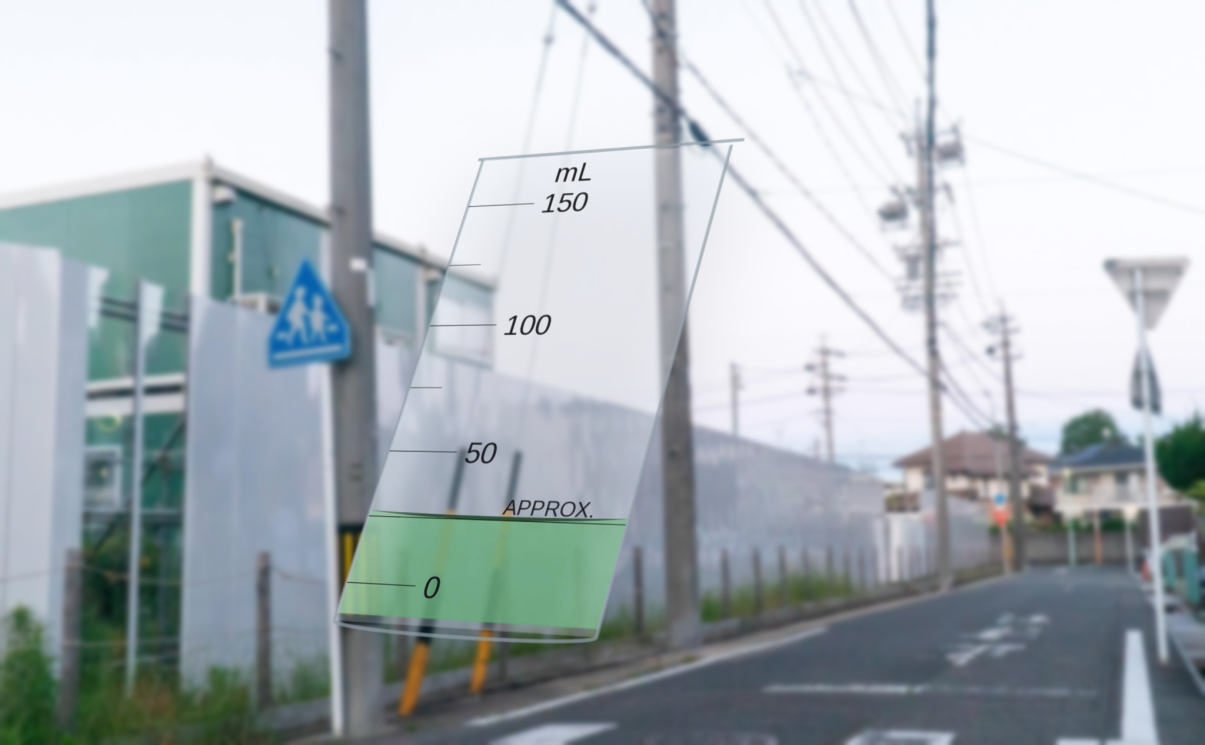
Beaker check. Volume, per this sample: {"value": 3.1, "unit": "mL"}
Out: {"value": 25, "unit": "mL"}
